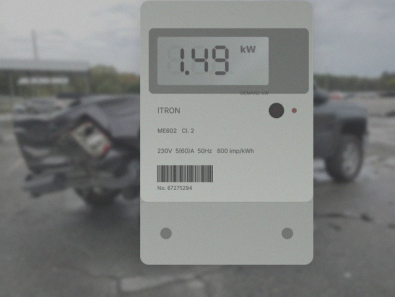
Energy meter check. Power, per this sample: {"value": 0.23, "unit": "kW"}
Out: {"value": 1.49, "unit": "kW"}
